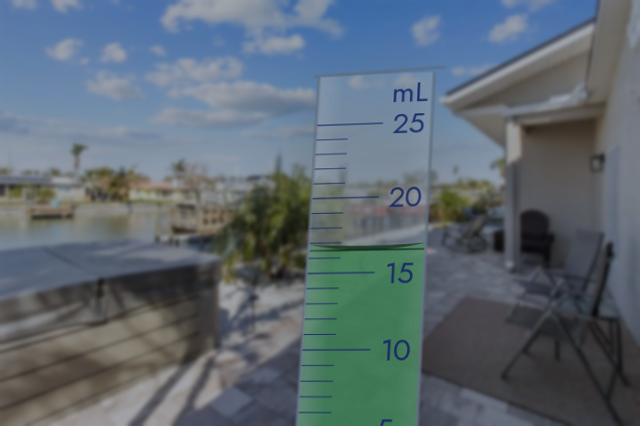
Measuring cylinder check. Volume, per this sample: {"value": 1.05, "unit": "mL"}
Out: {"value": 16.5, "unit": "mL"}
